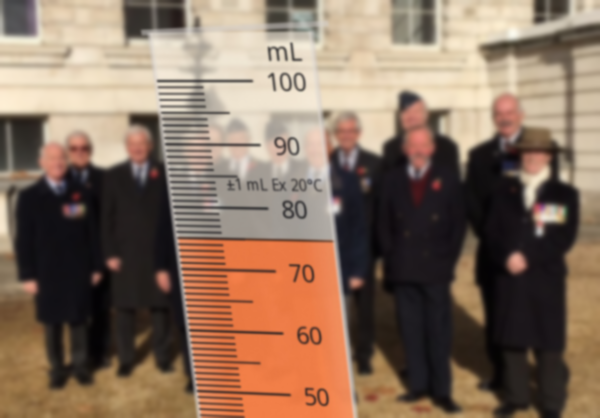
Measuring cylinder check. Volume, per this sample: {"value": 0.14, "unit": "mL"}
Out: {"value": 75, "unit": "mL"}
